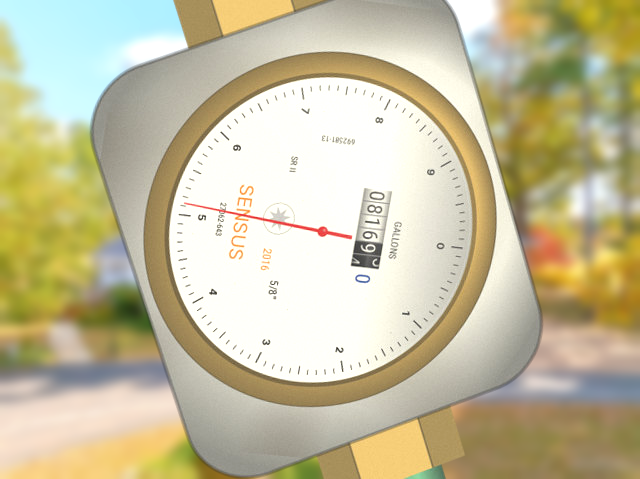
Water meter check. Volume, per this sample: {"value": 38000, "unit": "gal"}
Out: {"value": 816935.1, "unit": "gal"}
